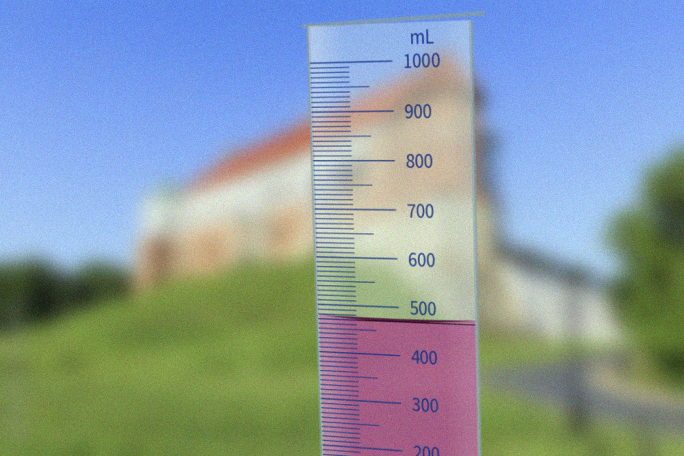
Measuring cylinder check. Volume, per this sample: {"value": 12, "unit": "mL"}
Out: {"value": 470, "unit": "mL"}
